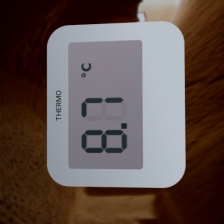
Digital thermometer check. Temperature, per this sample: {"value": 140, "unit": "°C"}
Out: {"value": 8.7, "unit": "°C"}
